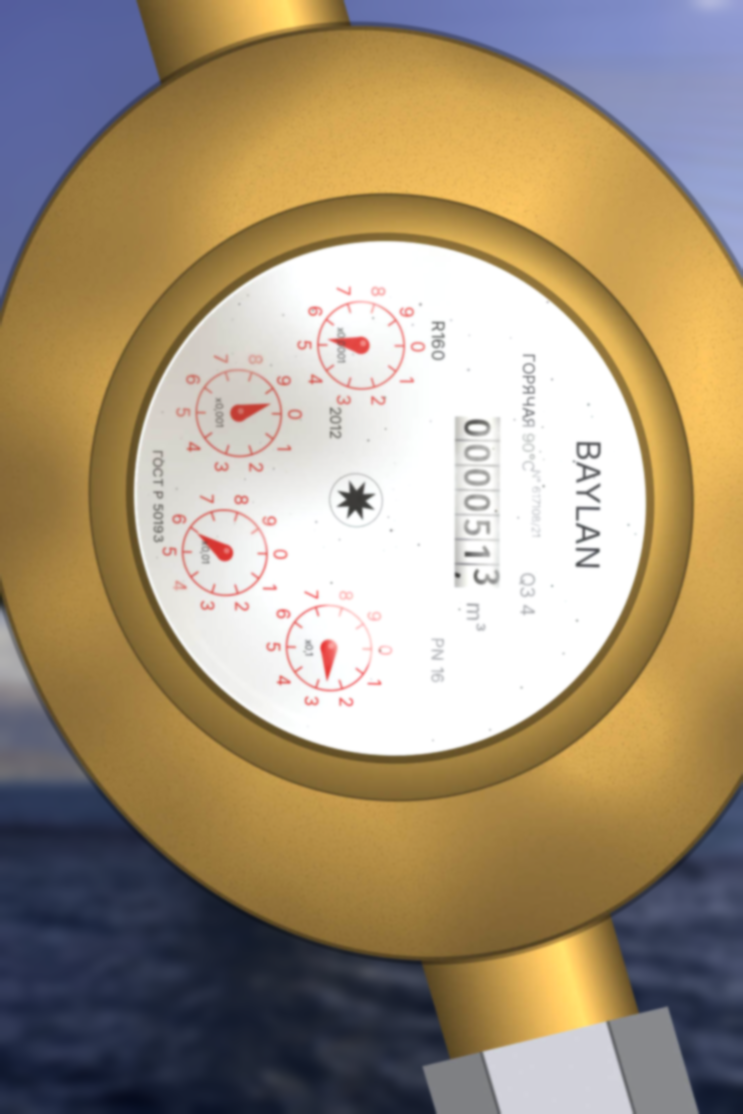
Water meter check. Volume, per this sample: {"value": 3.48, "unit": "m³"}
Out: {"value": 513.2595, "unit": "m³"}
